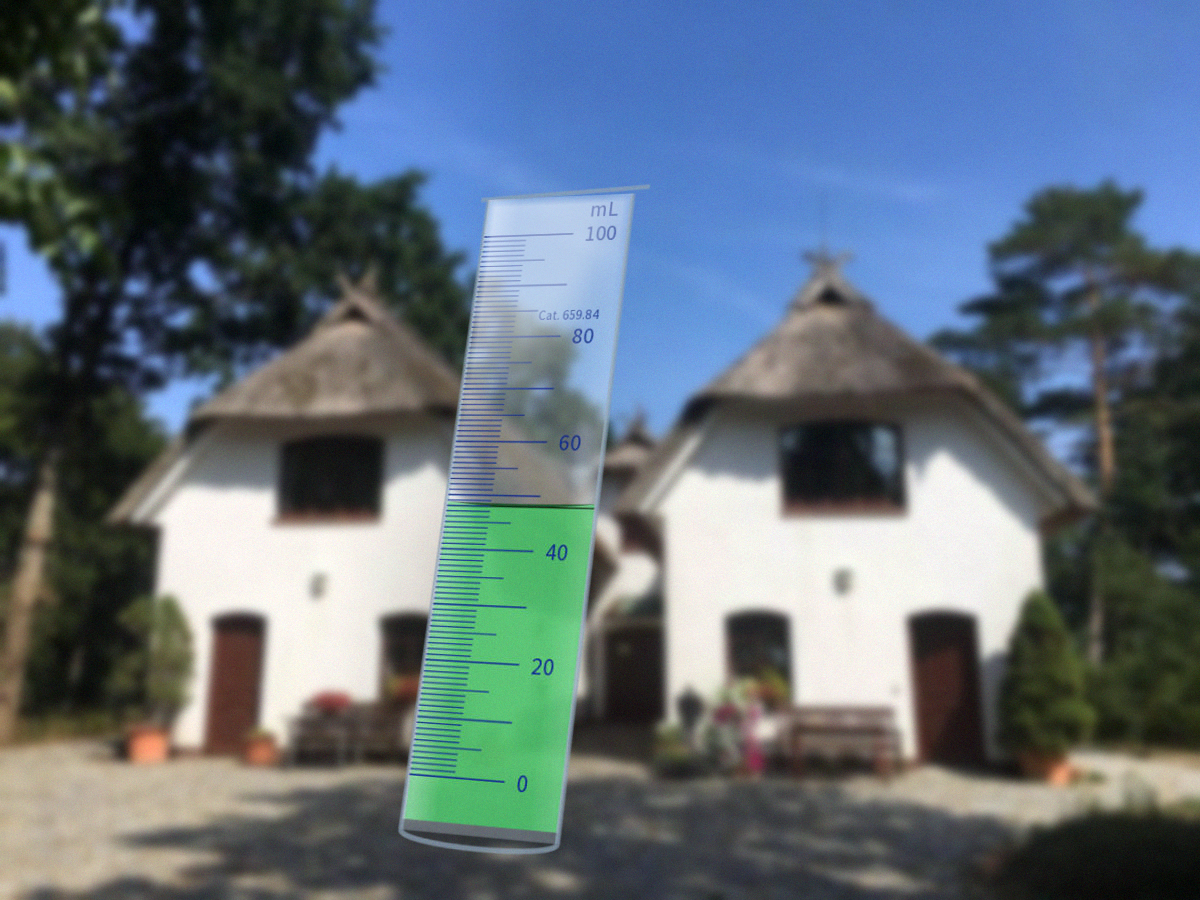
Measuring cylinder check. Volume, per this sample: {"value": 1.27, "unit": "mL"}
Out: {"value": 48, "unit": "mL"}
